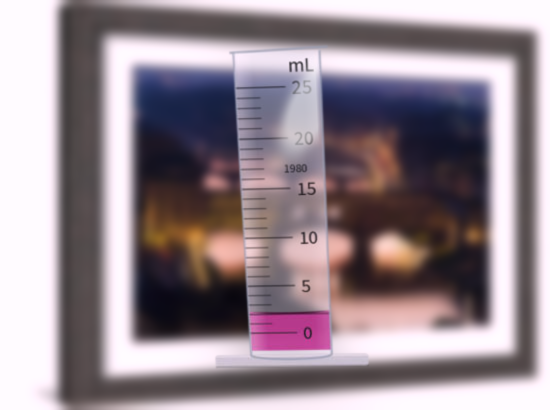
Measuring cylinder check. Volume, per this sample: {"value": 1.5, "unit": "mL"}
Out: {"value": 2, "unit": "mL"}
